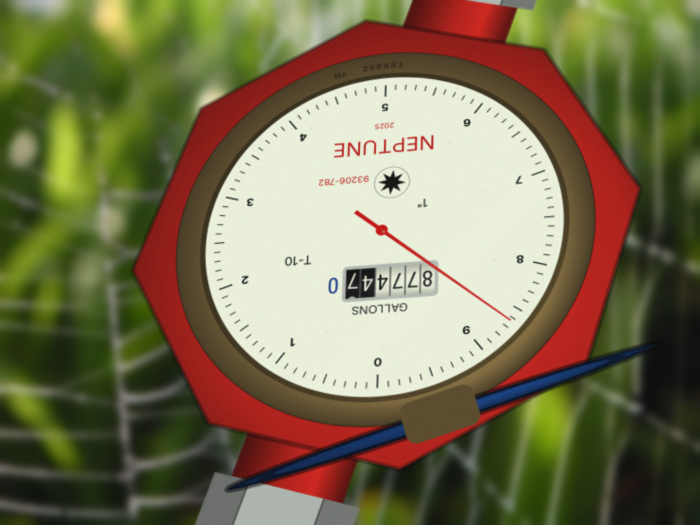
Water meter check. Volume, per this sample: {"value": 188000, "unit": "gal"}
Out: {"value": 8774468.6, "unit": "gal"}
